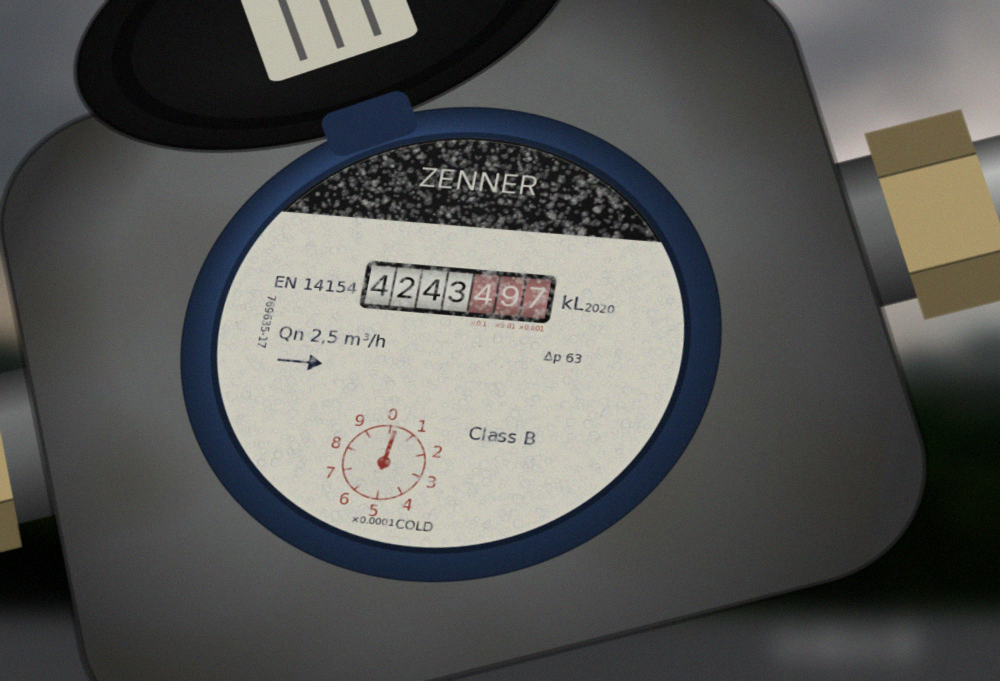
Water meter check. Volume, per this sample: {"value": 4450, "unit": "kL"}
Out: {"value": 4243.4970, "unit": "kL"}
